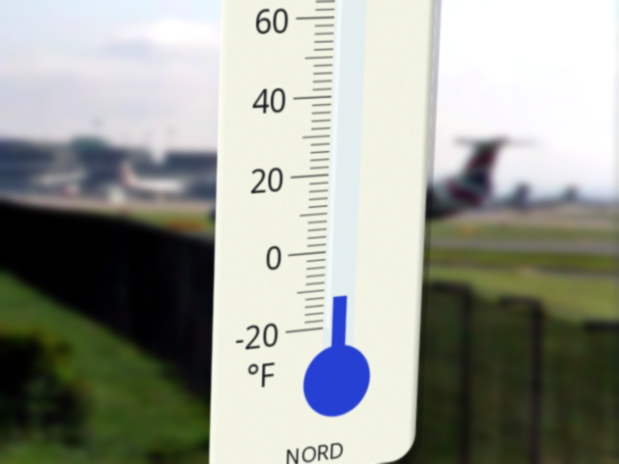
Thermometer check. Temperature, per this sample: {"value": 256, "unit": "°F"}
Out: {"value": -12, "unit": "°F"}
